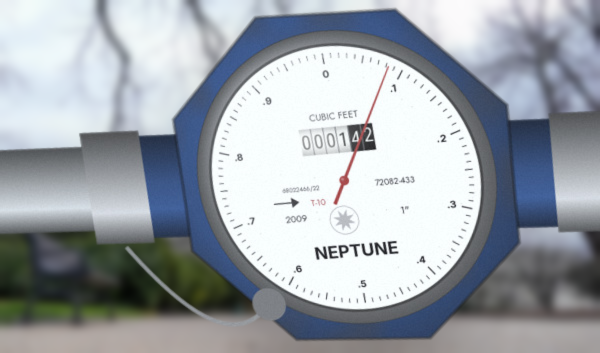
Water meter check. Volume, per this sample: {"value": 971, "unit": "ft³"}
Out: {"value": 142.08, "unit": "ft³"}
